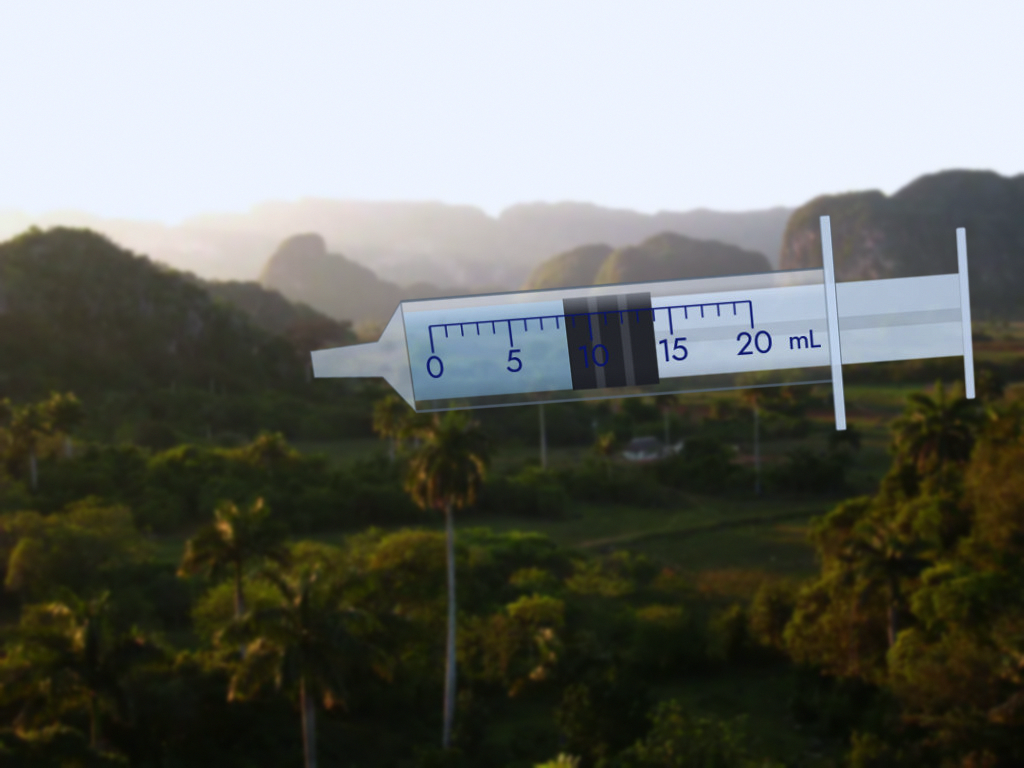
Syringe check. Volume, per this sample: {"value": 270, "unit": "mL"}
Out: {"value": 8.5, "unit": "mL"}
